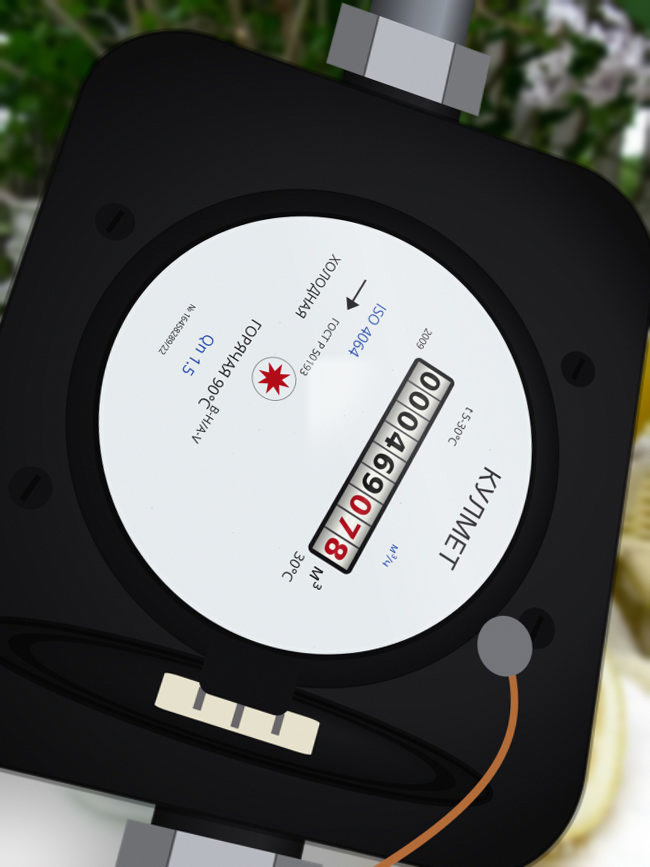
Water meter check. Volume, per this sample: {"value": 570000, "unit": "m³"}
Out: {"value": 469.078, "unit": "m³"}
